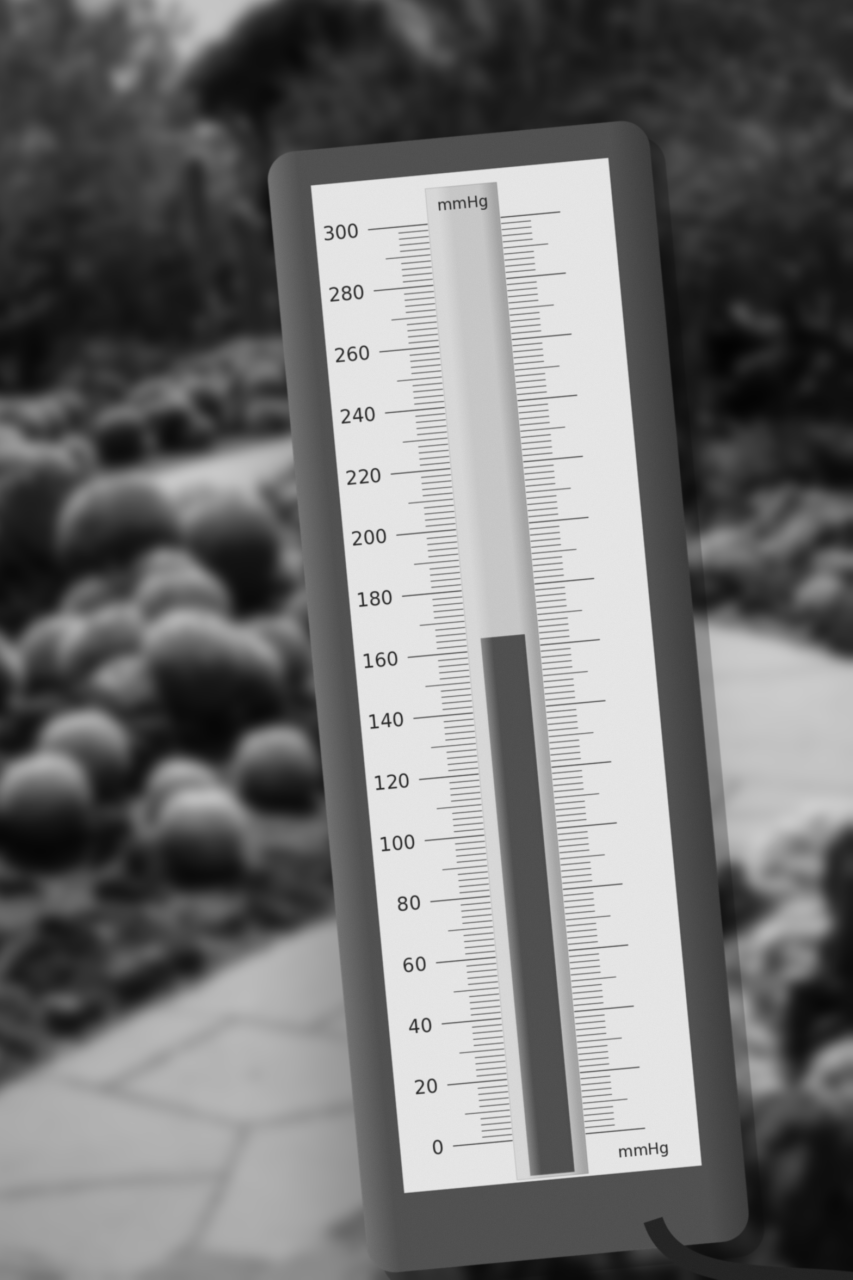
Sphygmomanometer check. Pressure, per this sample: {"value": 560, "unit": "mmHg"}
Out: {"value": 164, "unit": "mmHg"}
